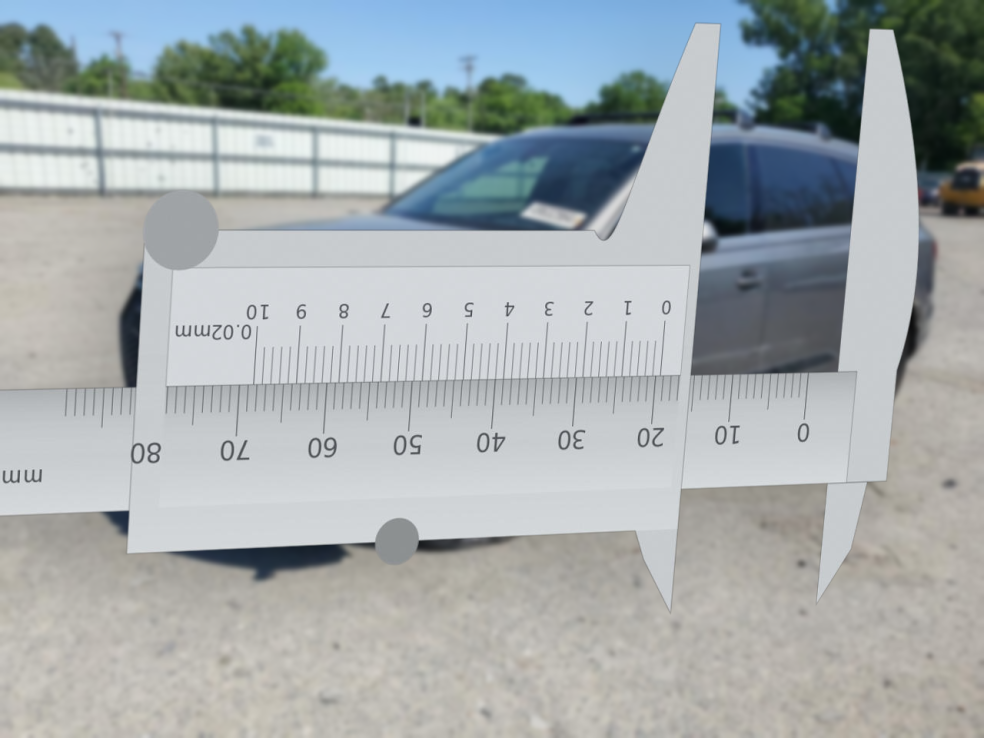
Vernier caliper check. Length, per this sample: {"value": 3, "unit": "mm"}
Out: {"value": 19.4, "unit": "mm"}
